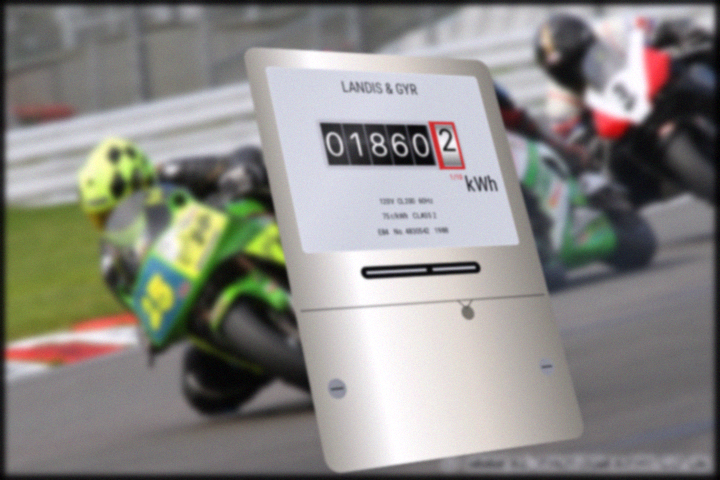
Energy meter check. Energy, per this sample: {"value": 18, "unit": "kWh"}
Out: {"value": 1860.2, "unit": "kWh"}
